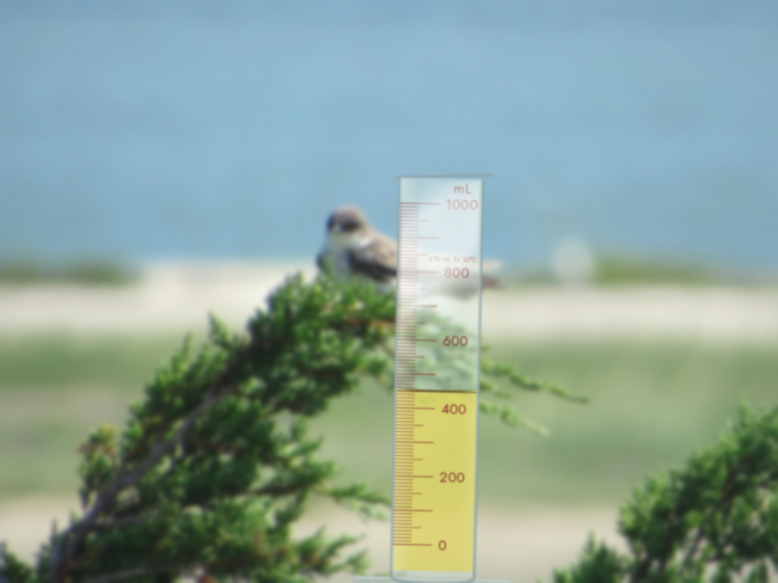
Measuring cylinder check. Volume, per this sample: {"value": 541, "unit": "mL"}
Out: {"value": 450, "unit": "mL"}
